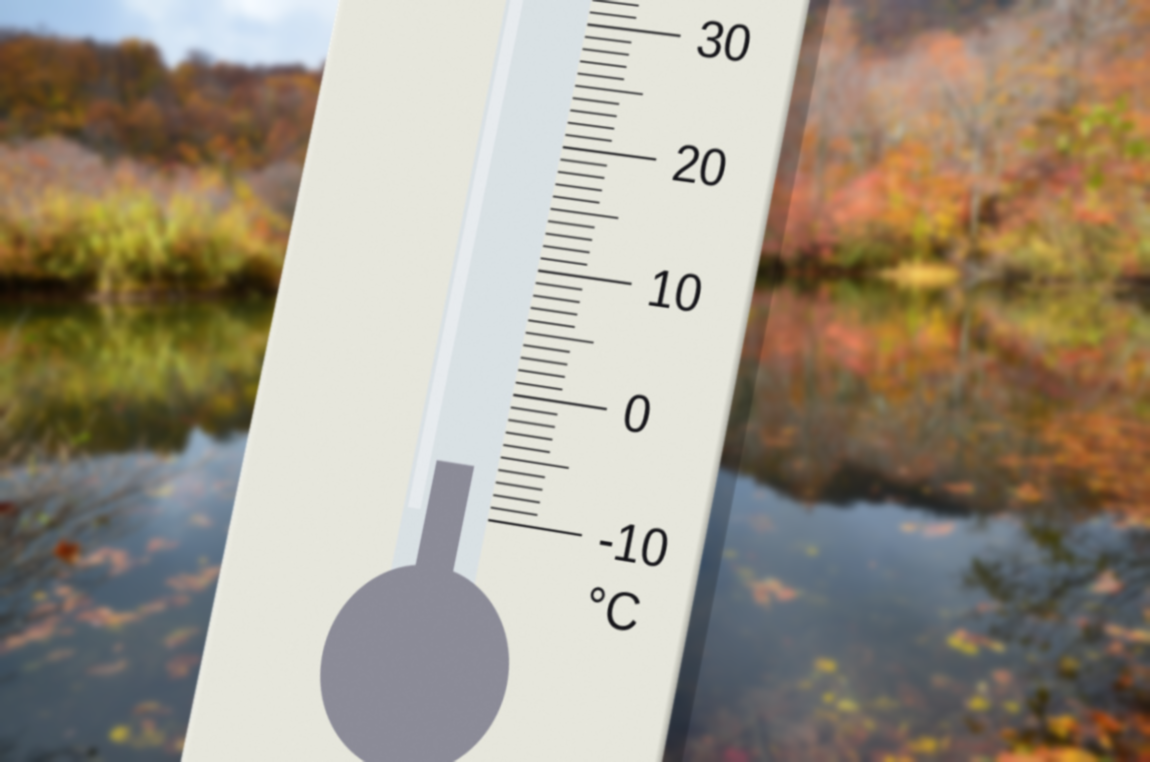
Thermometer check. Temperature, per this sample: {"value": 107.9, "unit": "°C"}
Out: {"value": -6, "unit": "°C"}
